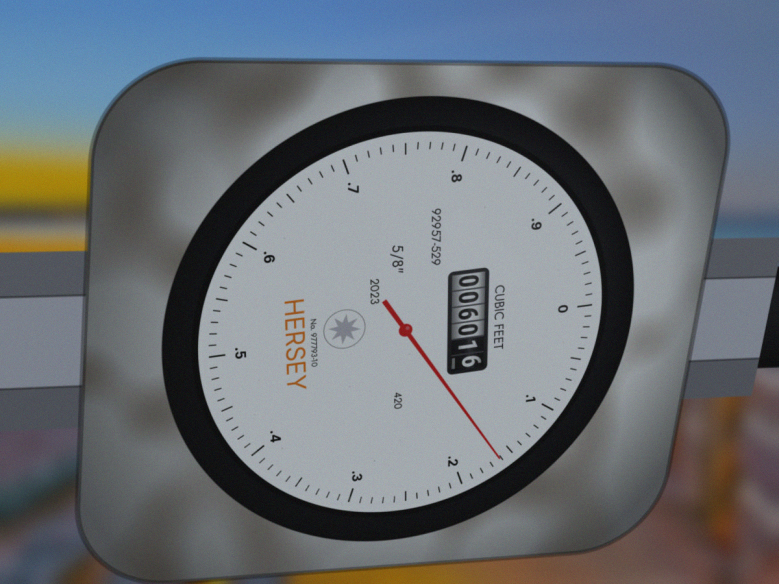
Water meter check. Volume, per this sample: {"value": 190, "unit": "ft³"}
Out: {"value": 6016.16, "unit": "ft³"}
